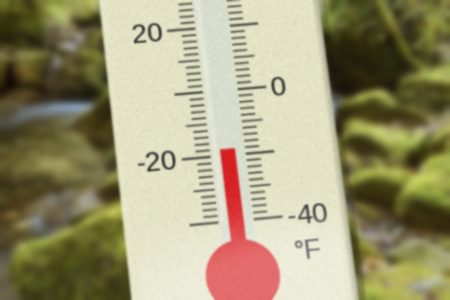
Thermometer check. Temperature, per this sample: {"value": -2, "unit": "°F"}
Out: {"value": -18, "unit": "°F"}
